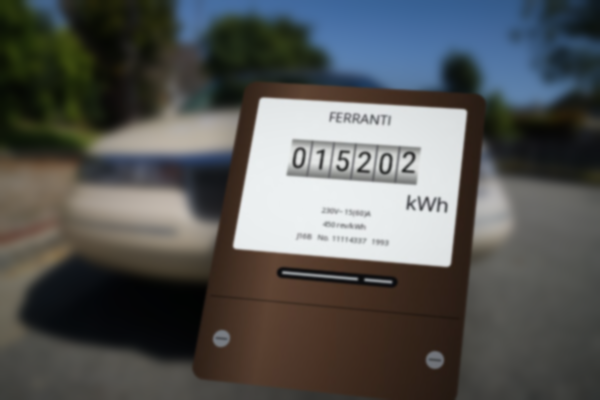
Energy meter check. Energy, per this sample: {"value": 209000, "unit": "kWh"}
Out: {"value": 15202, "unit": "kWh"}
